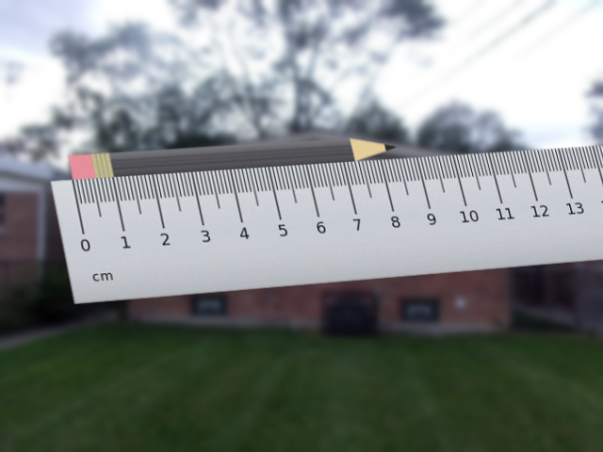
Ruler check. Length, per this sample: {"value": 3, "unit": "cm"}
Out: {"value": 8.5, "unit": "cm"}
